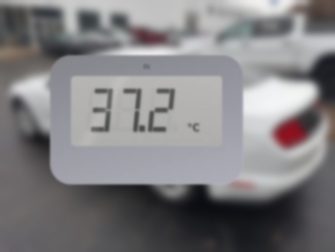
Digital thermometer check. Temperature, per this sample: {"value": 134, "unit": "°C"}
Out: {"value": 37.2, "unit": "°C"}
